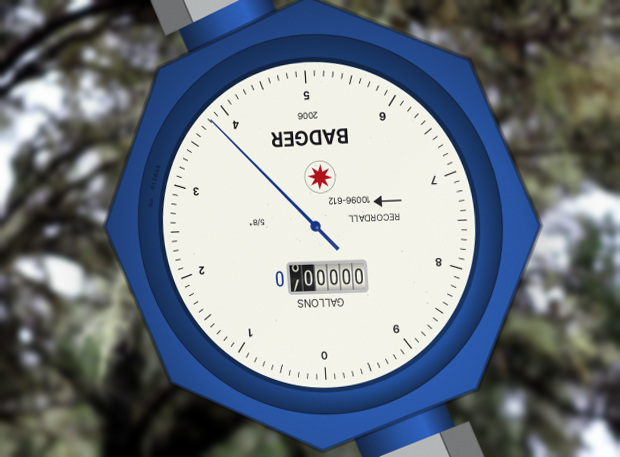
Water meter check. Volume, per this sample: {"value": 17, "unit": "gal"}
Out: {"value": 73.8, "unit": "gal"}
